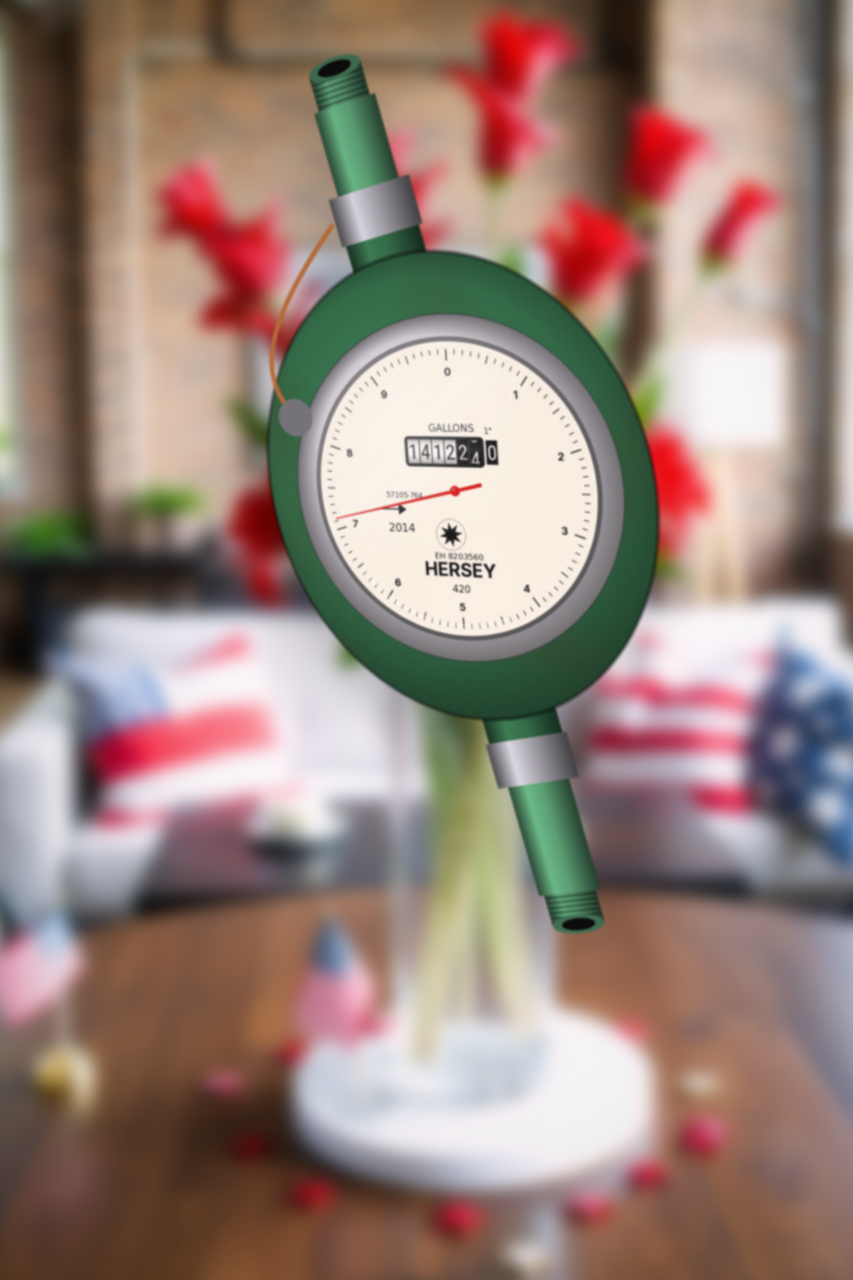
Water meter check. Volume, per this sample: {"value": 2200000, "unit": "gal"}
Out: {"value": 1412237.1, "unit": "gal"}
